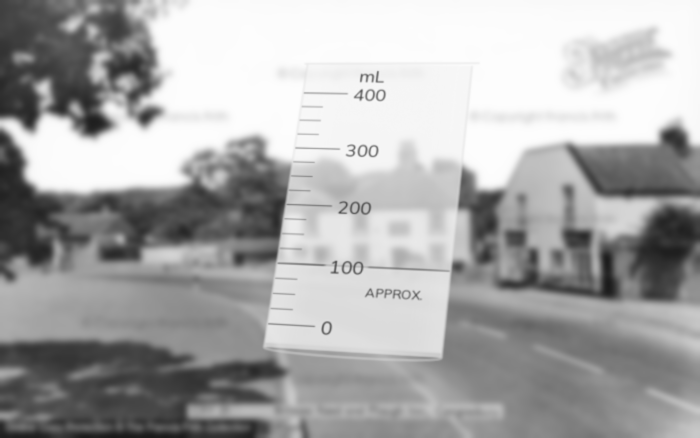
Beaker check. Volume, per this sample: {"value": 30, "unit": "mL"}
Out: {"value": 100, "unit": "mL"}
